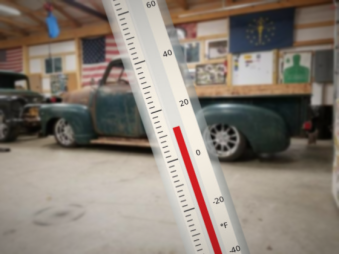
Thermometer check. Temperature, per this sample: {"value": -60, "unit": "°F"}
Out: {"value": 12, "unit": "°F"}
